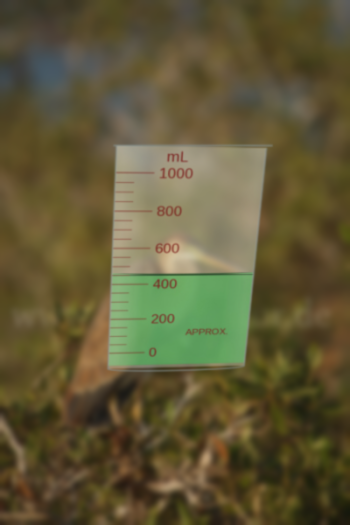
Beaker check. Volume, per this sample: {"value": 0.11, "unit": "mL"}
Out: {"value": 450, "unit": "mL"}
